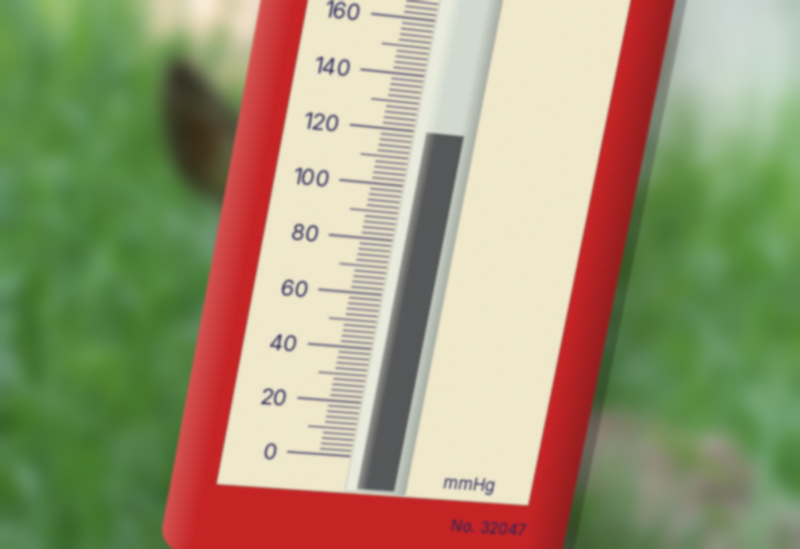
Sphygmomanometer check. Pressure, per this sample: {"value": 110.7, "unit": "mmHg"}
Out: {"value": 120, "unit": "mmHg"}
